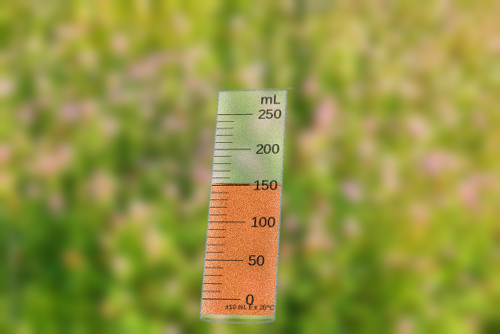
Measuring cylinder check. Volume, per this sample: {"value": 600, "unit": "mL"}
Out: {"value": 150, "unit": "mL"}
